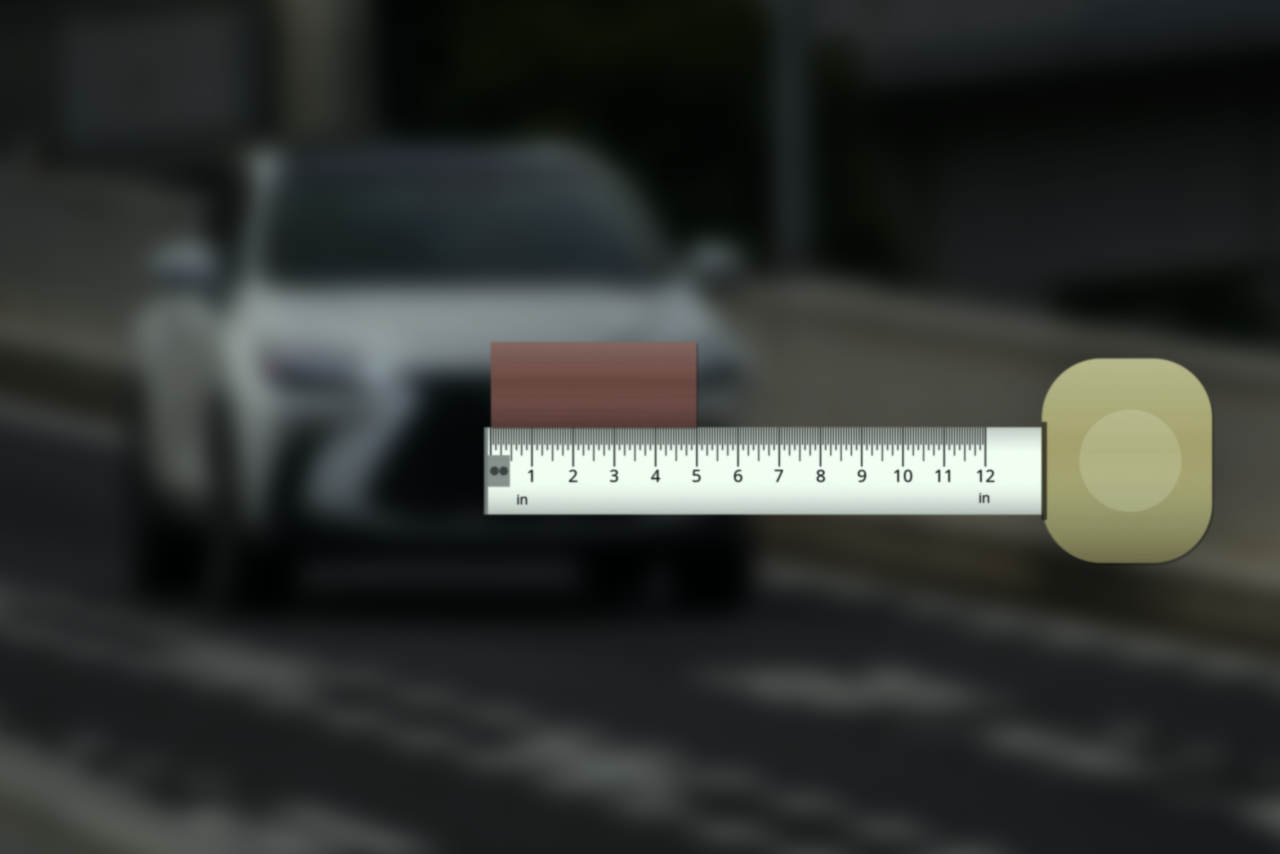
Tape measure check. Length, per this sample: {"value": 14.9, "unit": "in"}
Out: {"value": 5, "unit": "in"}
